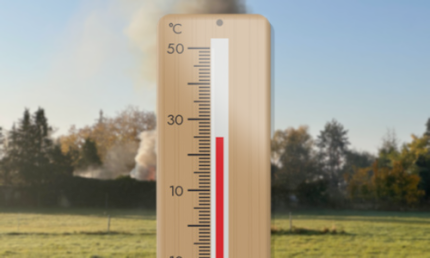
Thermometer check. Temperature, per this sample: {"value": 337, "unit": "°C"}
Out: {"value": 25, "unit": "°C"}
